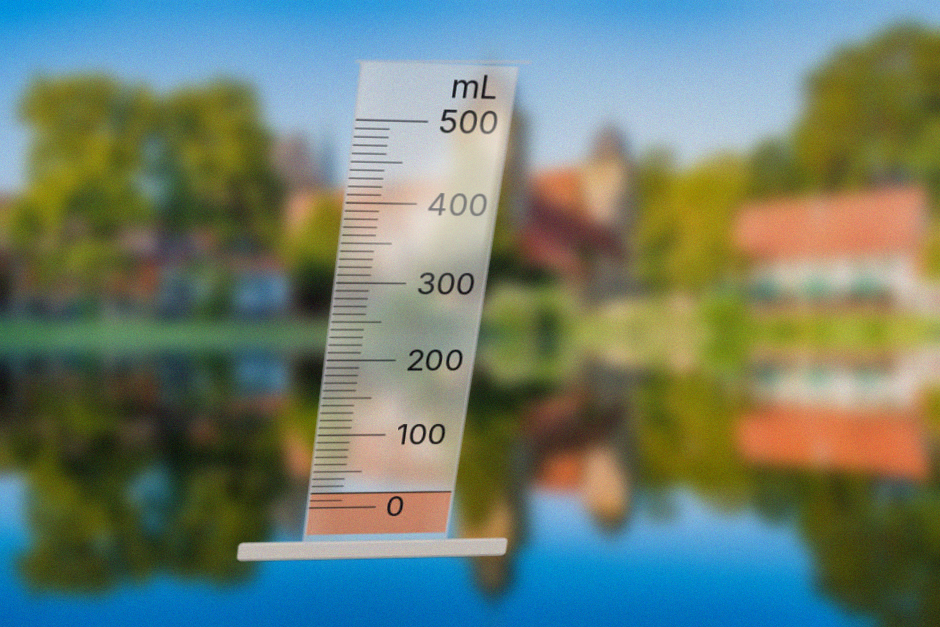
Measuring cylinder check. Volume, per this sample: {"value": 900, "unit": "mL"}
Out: {"value": 20, "unit": "mL"}
